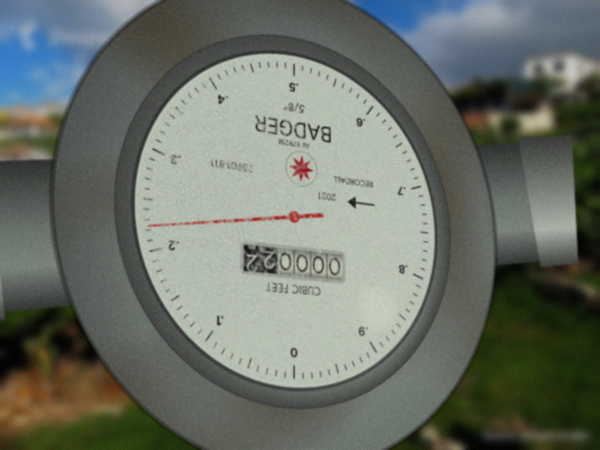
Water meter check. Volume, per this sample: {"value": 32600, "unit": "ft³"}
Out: {"value": 22.22, "unit": "ft³"}
